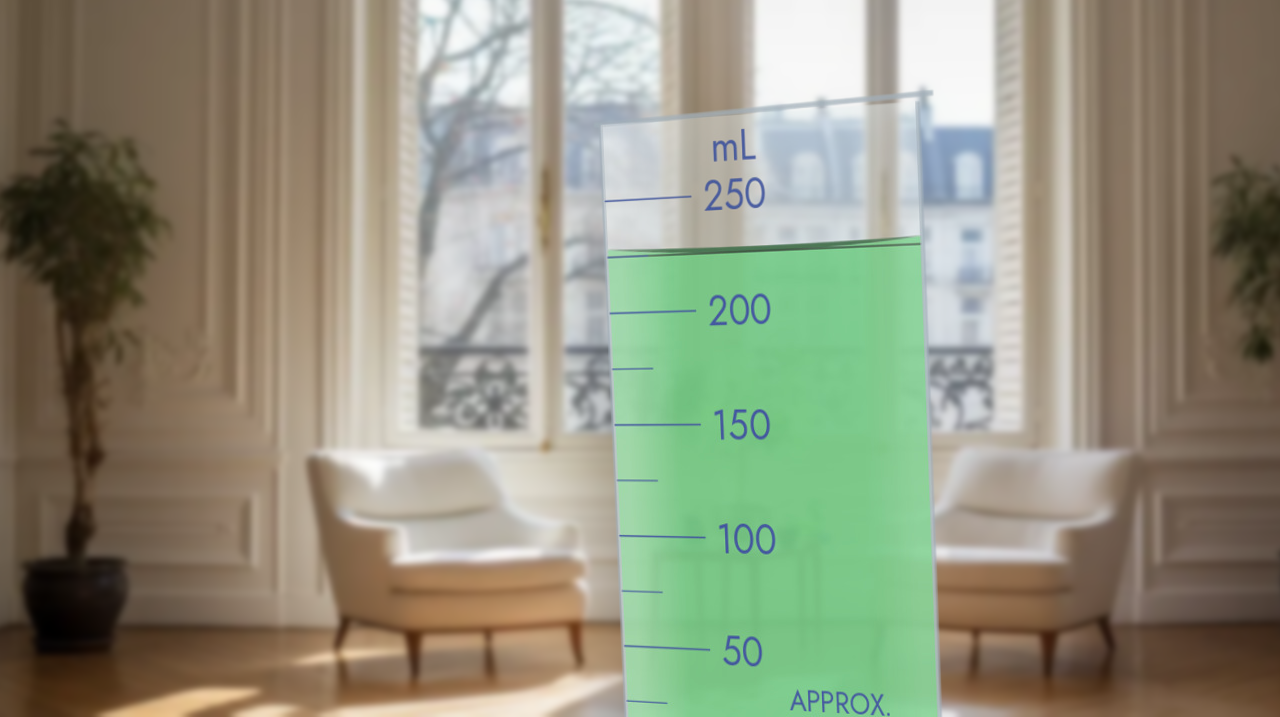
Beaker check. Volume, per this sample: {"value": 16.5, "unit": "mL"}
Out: {"value": 225, "unit": "mL"}
